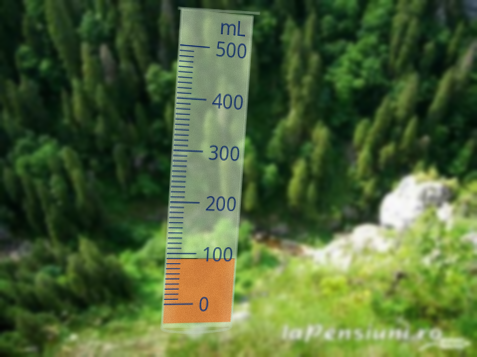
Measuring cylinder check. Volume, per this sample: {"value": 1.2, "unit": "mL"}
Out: {"value": 90, "unit": "mL"}
